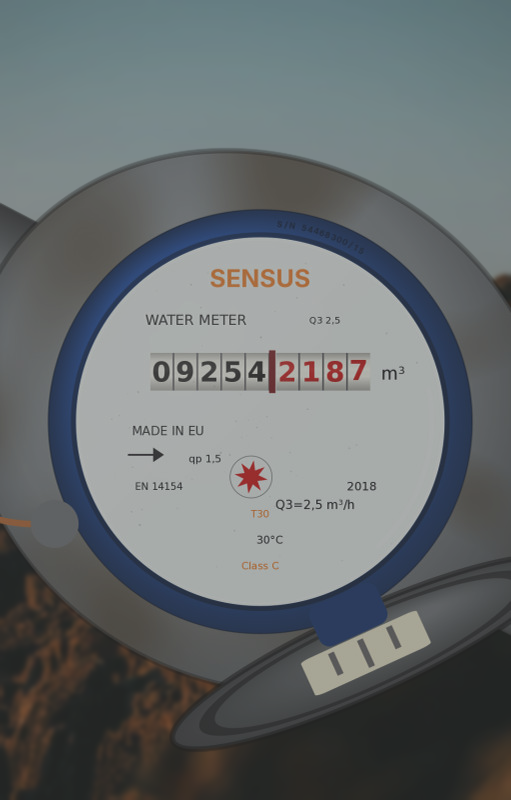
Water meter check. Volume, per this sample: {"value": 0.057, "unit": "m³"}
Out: {"value": 9254.2187, "unit": "m³"}
